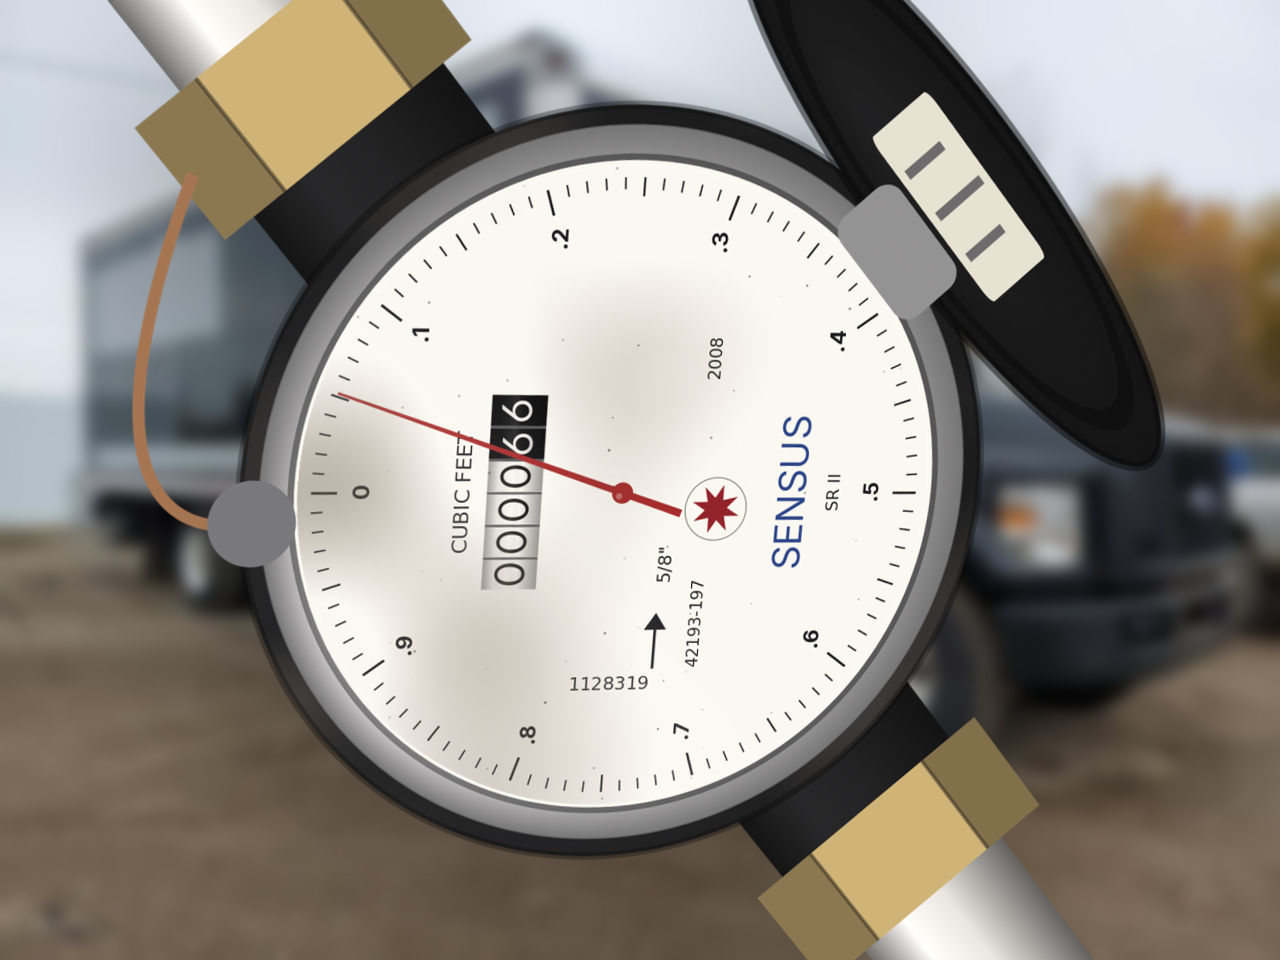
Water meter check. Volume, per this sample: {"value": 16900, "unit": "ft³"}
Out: {"value": 66.05, "unit": "ft³"}
